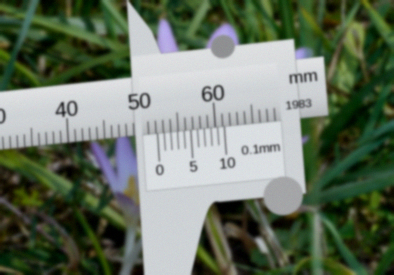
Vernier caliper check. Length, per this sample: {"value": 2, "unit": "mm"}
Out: {"value": 52.2, "unit": "mm"}
